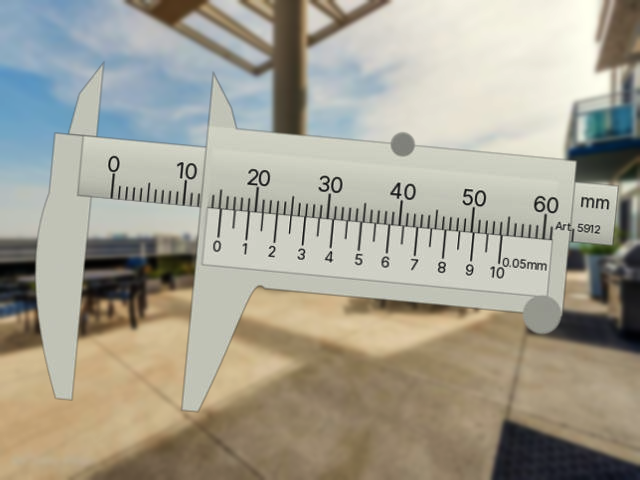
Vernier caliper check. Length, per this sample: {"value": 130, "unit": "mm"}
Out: {"value": 15.2, "unit": "mm"}
